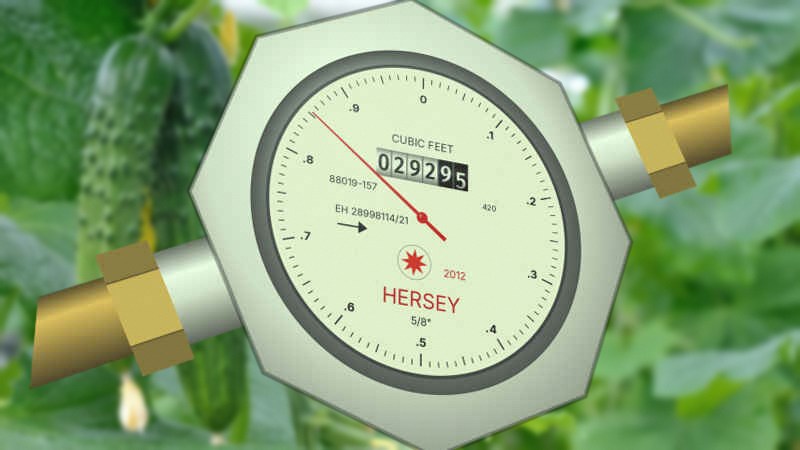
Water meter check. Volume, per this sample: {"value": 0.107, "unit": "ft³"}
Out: {"value": 29294.85, "unit": "ft³"}
